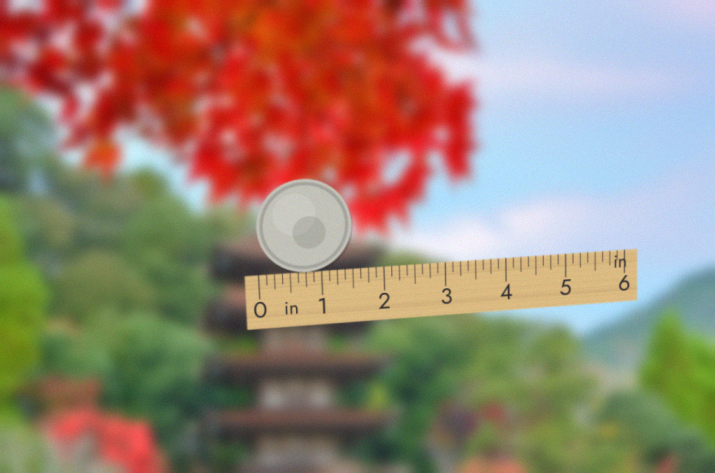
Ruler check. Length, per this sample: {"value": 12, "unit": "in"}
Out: {"value": 1.5, "unit": "in"}
